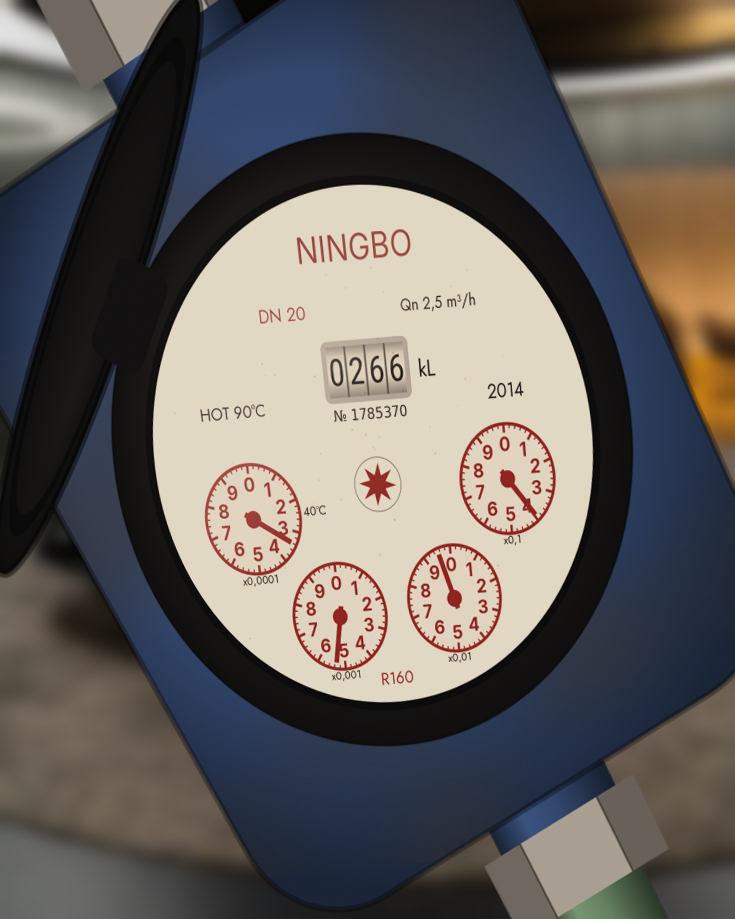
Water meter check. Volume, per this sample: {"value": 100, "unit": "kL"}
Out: {"value": 266.3953, "unit": "kL"}
